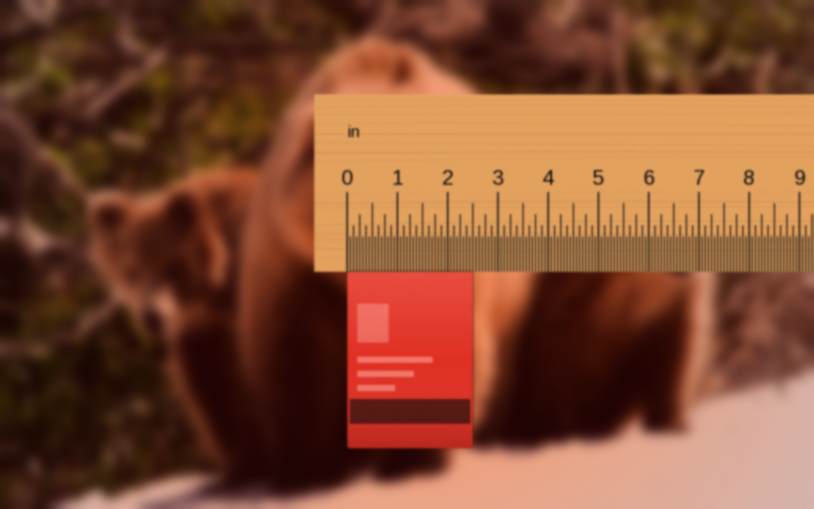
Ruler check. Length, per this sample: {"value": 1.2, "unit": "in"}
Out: {"value": 2.5, "unit": "in"}
